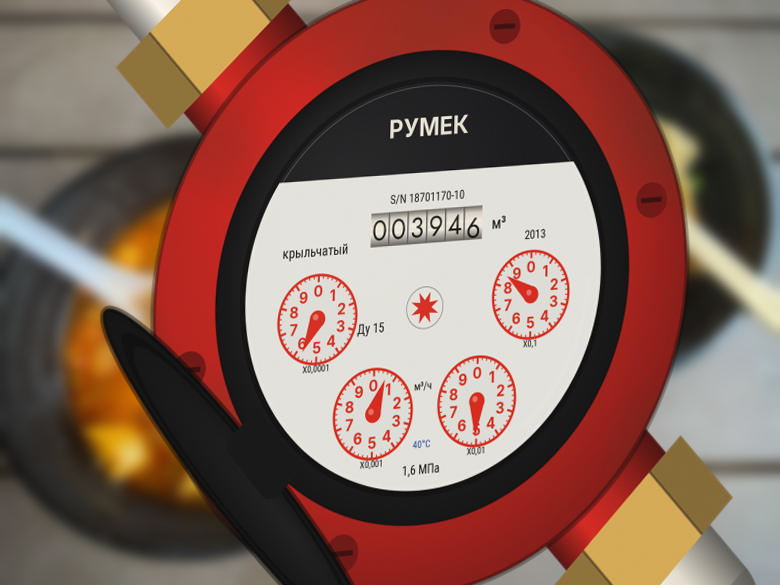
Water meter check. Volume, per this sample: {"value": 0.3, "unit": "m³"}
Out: {"value": 3945.8505, "unit": "m³"}
